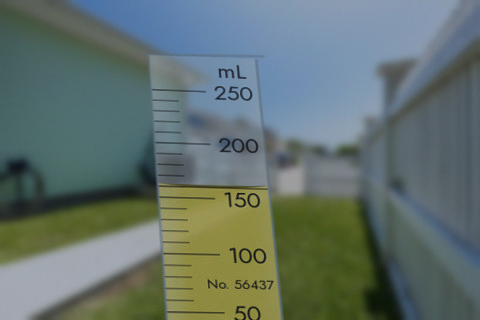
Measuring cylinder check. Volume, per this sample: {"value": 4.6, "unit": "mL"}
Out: {"value": 160, "unit": "mL"}
